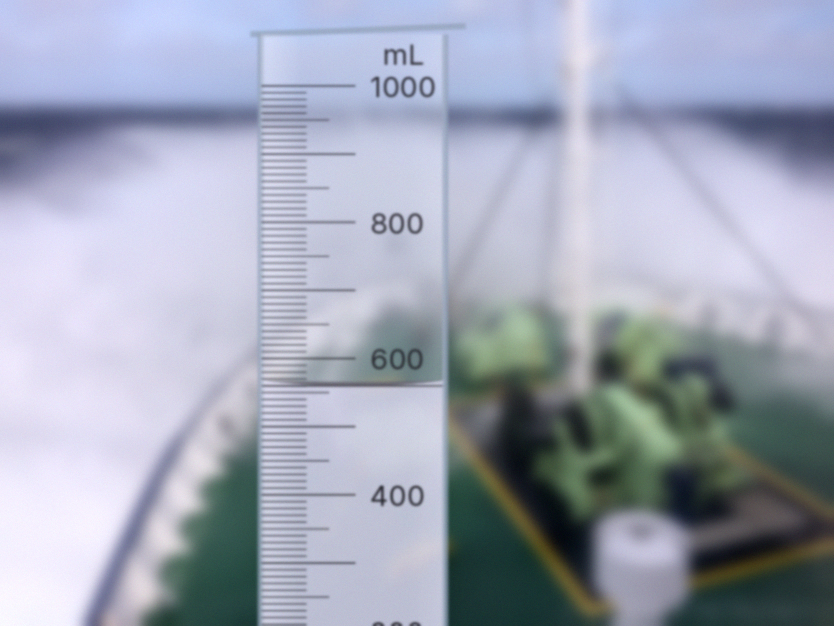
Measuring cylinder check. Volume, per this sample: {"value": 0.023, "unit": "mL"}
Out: {"value": 560, "unit": "mL"}
